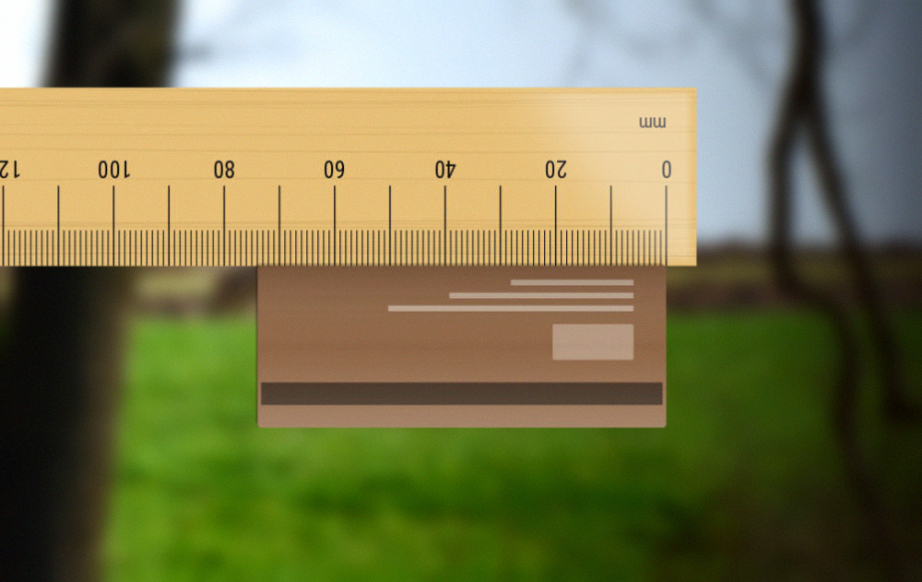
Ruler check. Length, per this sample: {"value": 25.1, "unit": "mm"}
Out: {"value": 74, "unit": "mm"}
